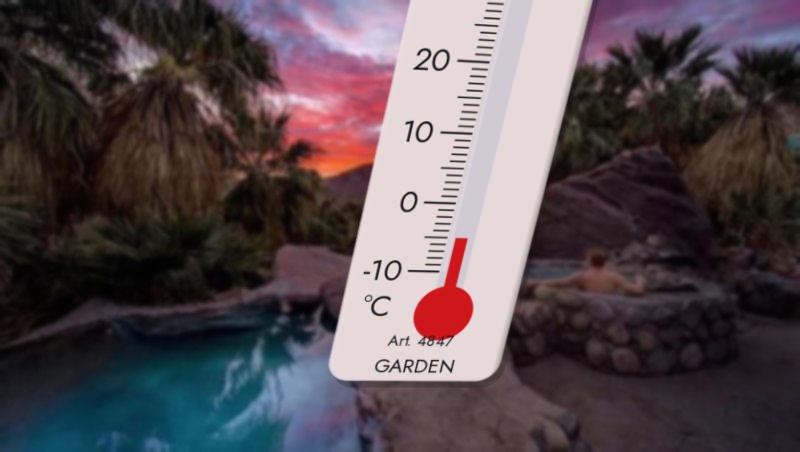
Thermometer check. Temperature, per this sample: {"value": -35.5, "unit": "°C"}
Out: {"value": -5, "unit": "°C"}
